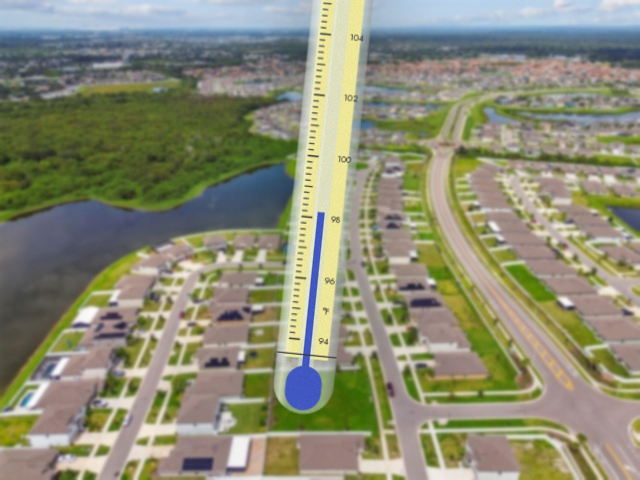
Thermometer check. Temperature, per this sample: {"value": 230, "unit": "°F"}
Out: {"value": 98.2, "unit": "°F"}
